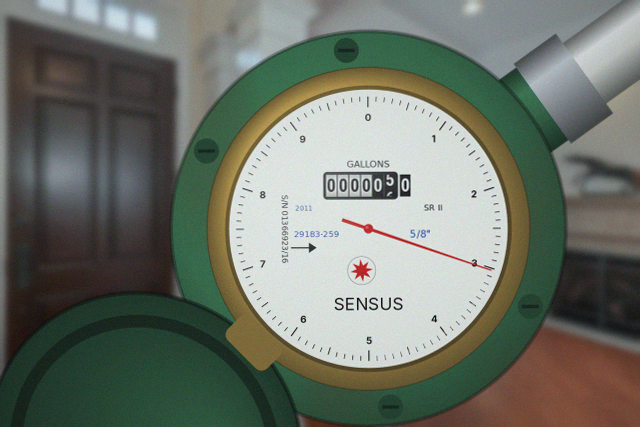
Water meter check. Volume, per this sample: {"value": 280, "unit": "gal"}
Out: {"value": 53.0, "unit": "gal"}
